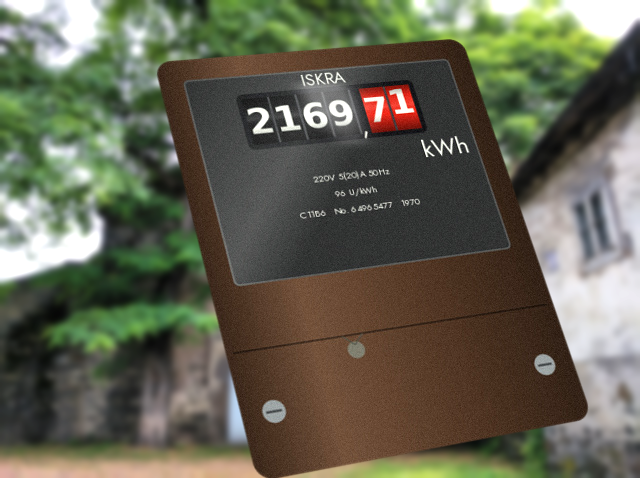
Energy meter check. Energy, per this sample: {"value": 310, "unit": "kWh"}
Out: {"value": 2169.71, "unit": "kWh"}
